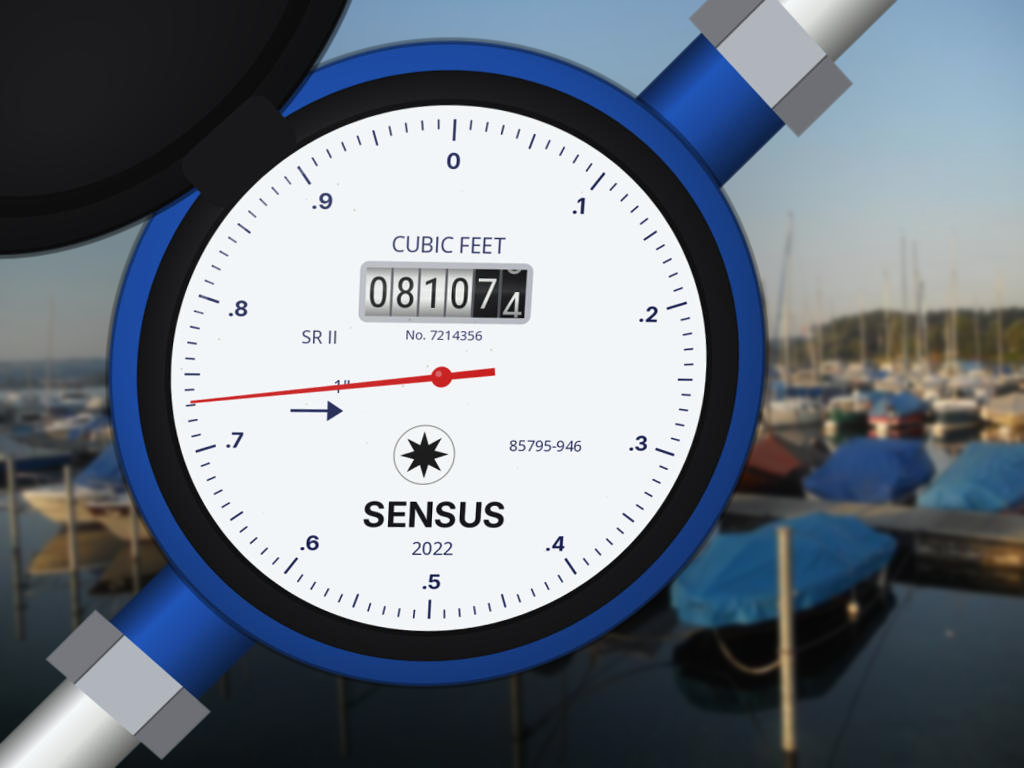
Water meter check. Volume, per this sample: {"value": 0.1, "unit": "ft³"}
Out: {"value": 81073.73, "unit": "ft³"}
